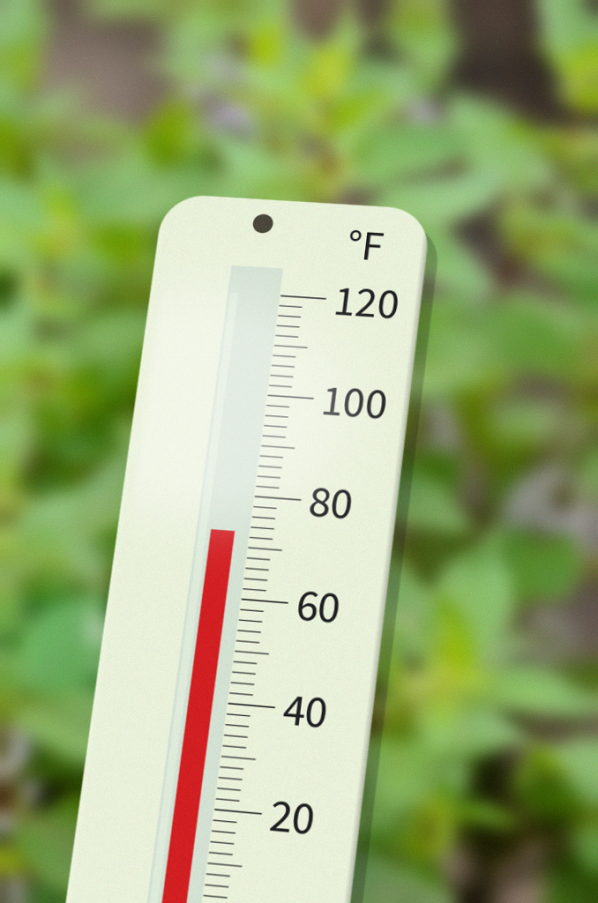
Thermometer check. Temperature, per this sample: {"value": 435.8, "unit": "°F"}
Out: {"value": 73, "unit": "°F"}
